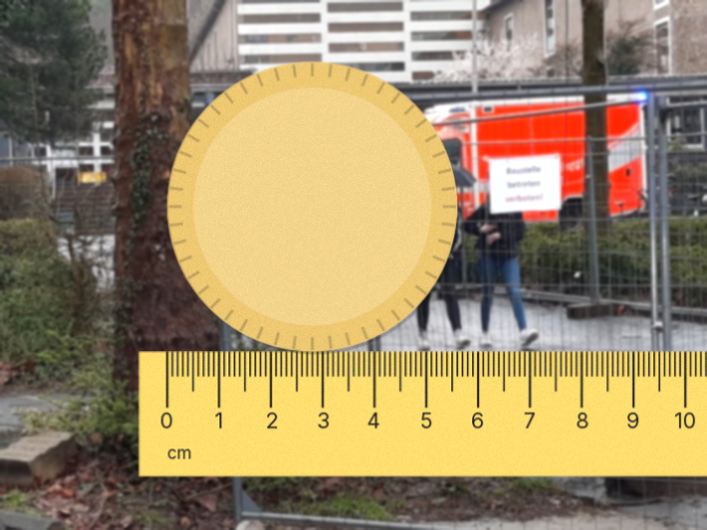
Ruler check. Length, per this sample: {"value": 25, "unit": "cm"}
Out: {"value": 5.6, "unit": "cm"}
